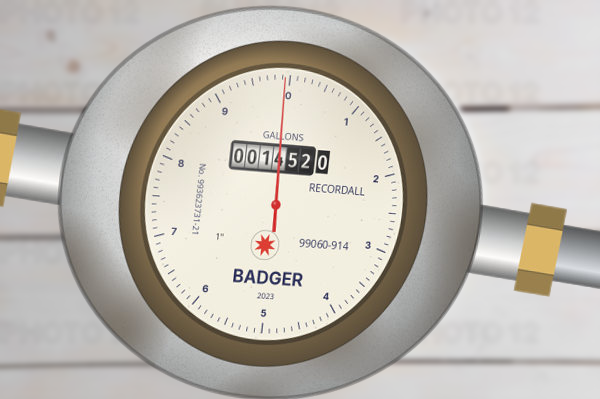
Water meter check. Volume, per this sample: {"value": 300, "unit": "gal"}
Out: {"value": 14519.9, "unit": "gal"}
